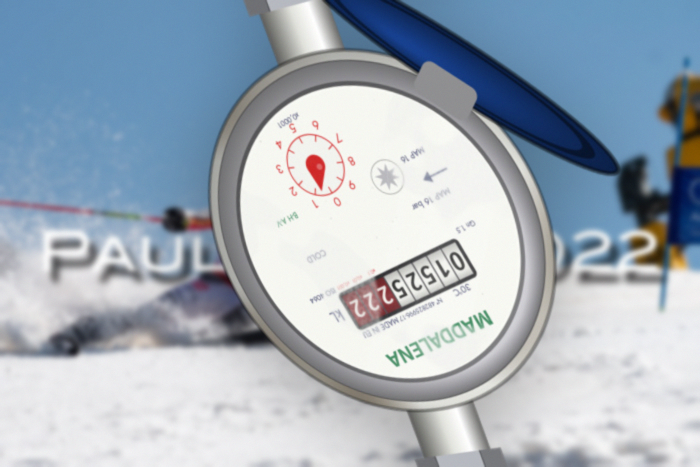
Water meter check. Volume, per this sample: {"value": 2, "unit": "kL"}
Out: {"value": 1525.2220, "unit": "kL"}
